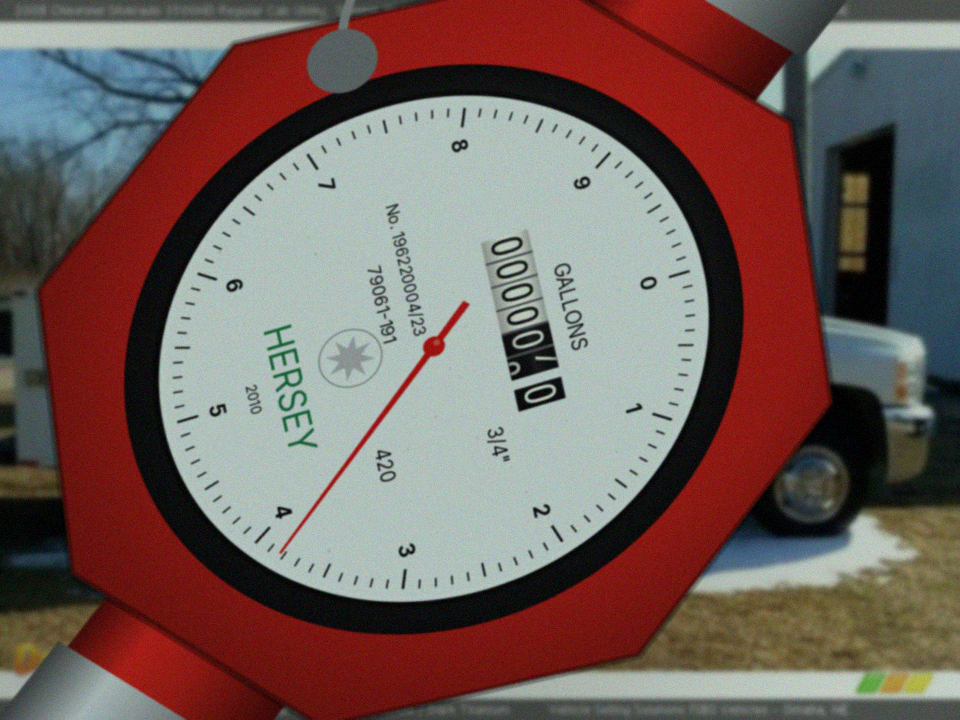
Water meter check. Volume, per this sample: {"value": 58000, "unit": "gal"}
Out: {"value": 73.8, "unit": "gal"}
